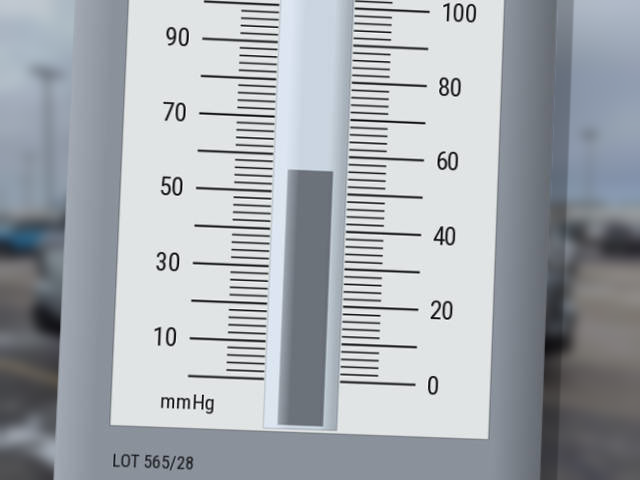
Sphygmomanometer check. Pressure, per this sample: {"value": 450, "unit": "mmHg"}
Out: {"value": 56, "unit": "mmHg"}
